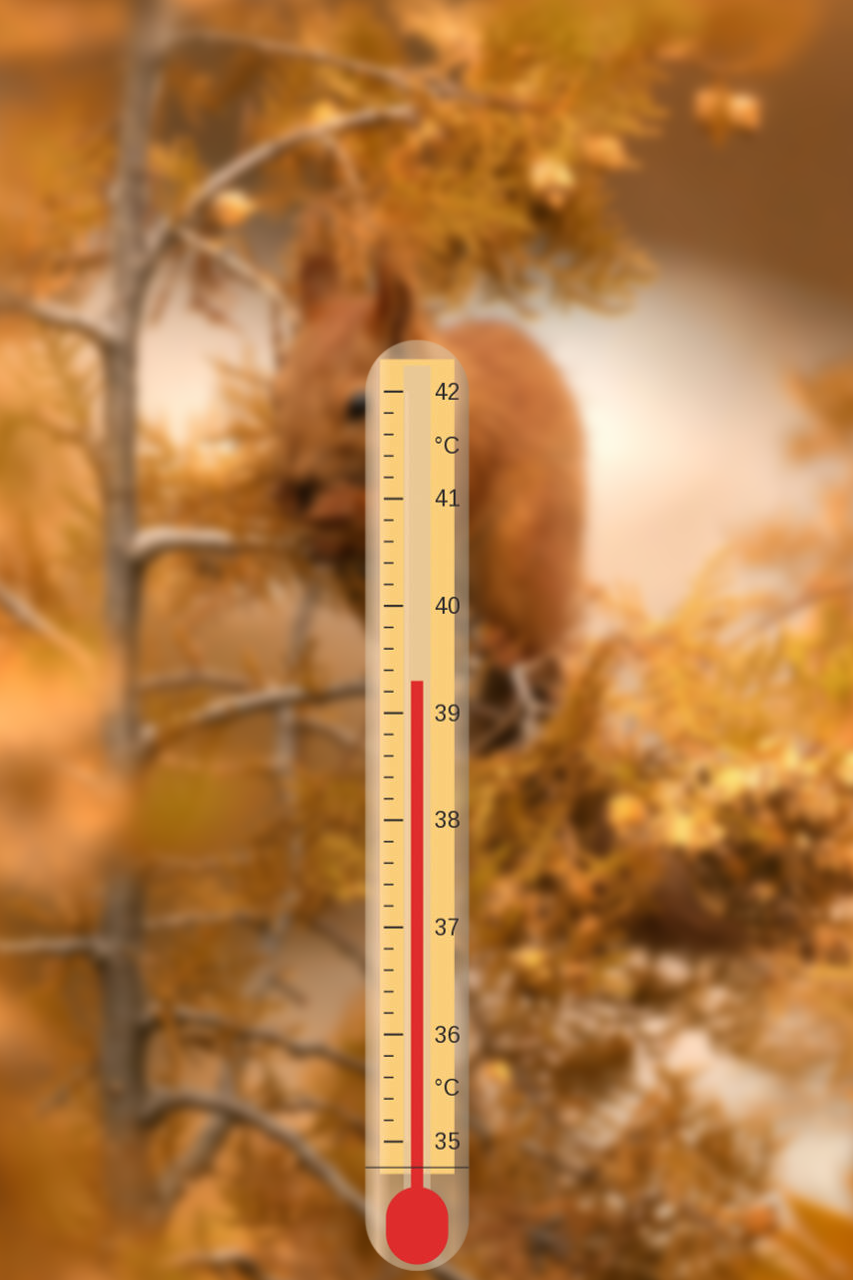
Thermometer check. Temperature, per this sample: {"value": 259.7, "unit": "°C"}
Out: {"value": 39.3, "unit": "°C"}
